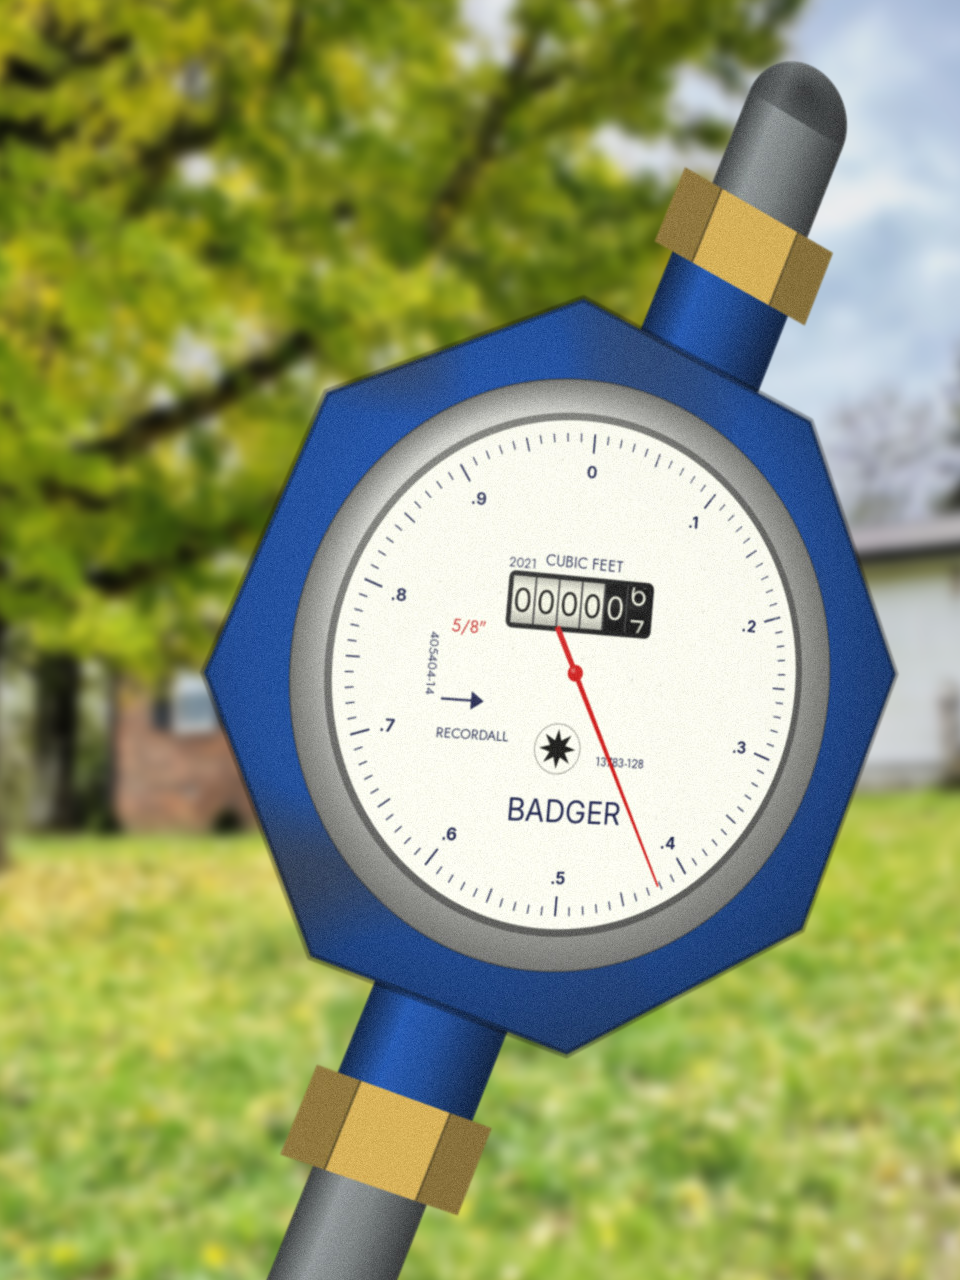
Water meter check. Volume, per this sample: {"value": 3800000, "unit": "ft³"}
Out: {"value": 6.42, "unit": "ft³"}
